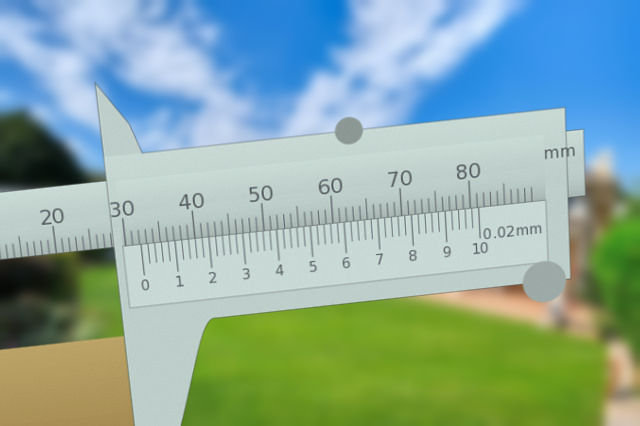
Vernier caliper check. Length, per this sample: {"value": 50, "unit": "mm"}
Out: {"value": 32.2, "unit": "mm"}
